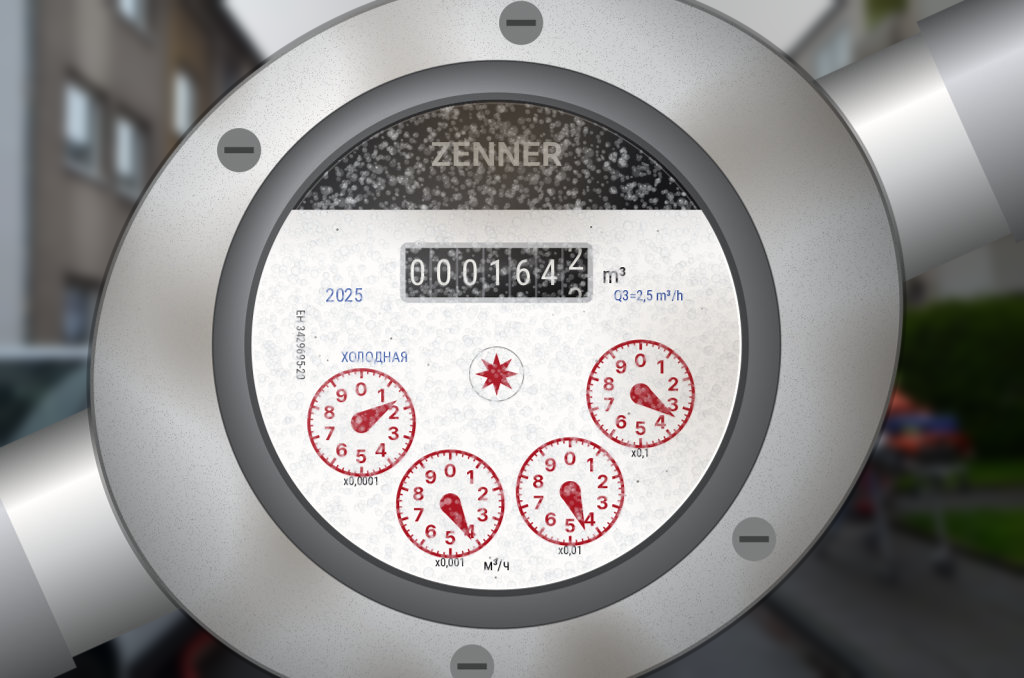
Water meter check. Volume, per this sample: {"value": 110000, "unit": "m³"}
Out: {"value": 1642.3441, "unit": "m³"}
